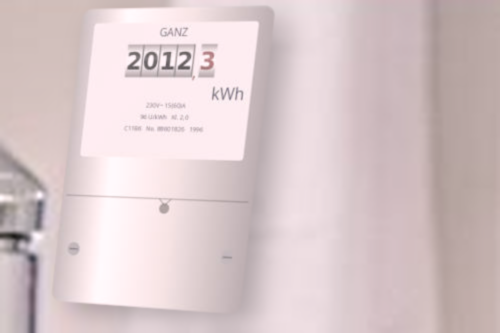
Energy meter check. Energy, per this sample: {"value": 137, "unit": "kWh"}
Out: {"value": 2012.3, "unit": "kWh"}
